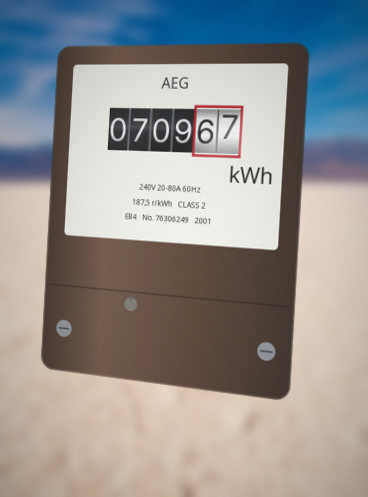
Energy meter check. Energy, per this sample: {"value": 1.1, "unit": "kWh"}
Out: {"value": 709.67, "unit": "kWh"}
